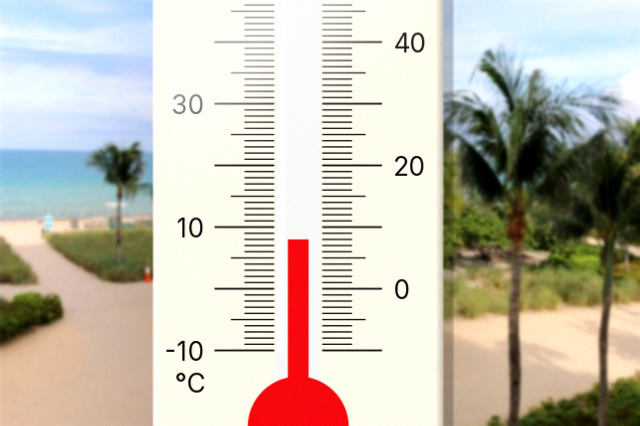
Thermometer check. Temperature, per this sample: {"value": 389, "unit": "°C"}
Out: {"value": 8, "unit": "°C"}
